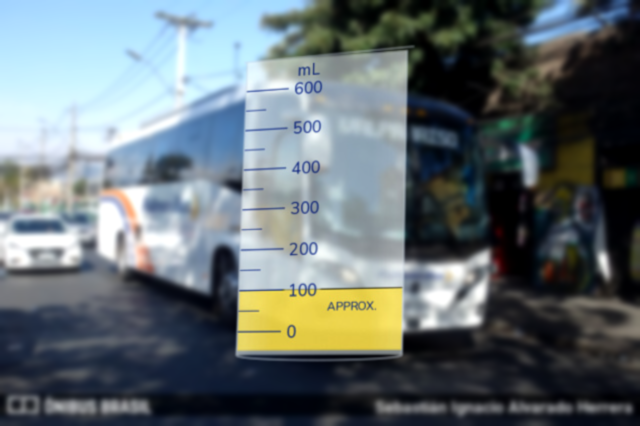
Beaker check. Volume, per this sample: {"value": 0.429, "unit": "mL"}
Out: {"value": 100, "unit": "mL"}
